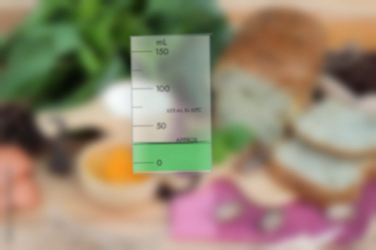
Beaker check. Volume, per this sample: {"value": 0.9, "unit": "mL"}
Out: {"value": 25, "unit": "mL"}
